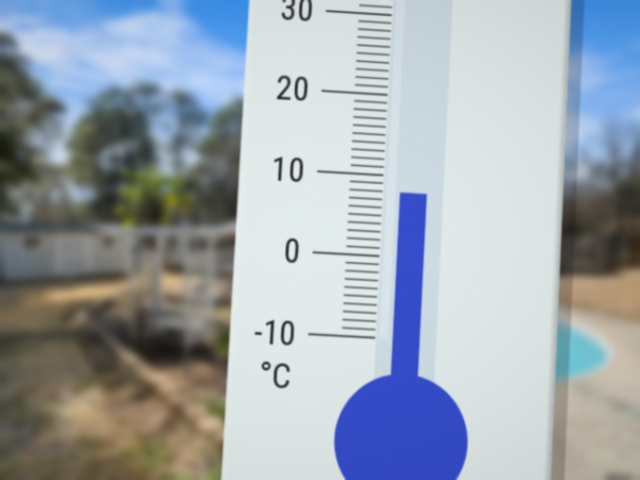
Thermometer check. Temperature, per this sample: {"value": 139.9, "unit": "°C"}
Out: {"value": 8, "unit": "°C"}
